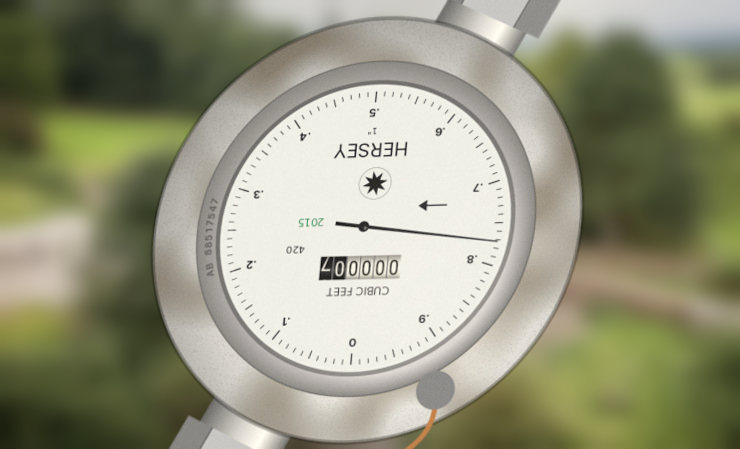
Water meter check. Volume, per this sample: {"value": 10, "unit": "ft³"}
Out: {"value": 6.77, "unit": "ft³"}
